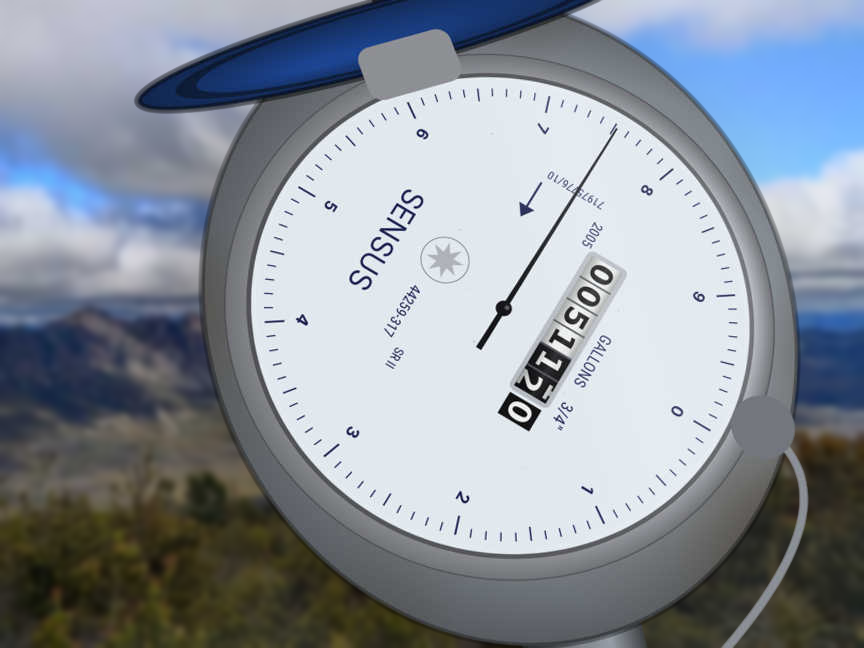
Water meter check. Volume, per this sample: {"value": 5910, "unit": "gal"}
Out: {"value": 51117.5, "unit": "gal"}
